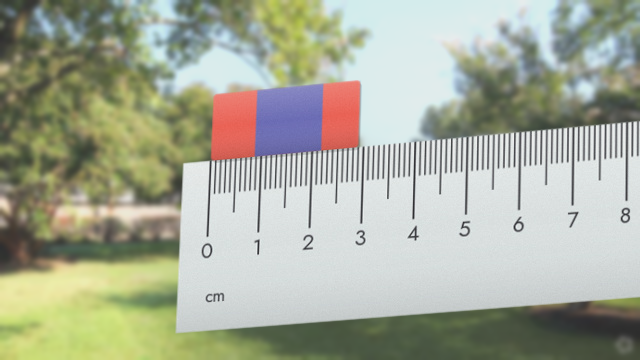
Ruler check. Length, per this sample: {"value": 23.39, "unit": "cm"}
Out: {"value": 2.9, "unit": "cm"}
